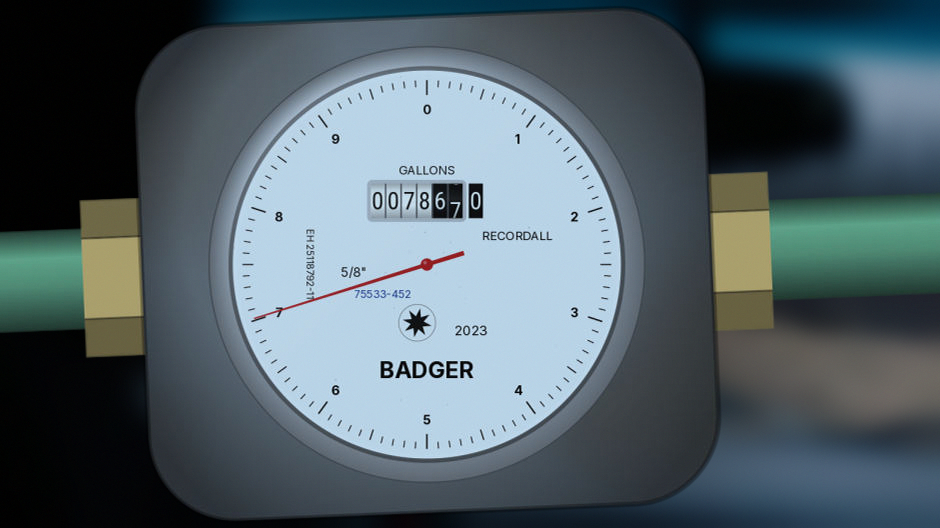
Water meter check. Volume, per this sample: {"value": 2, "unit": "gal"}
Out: {"value": 78667.0, "unit": "gal"}
